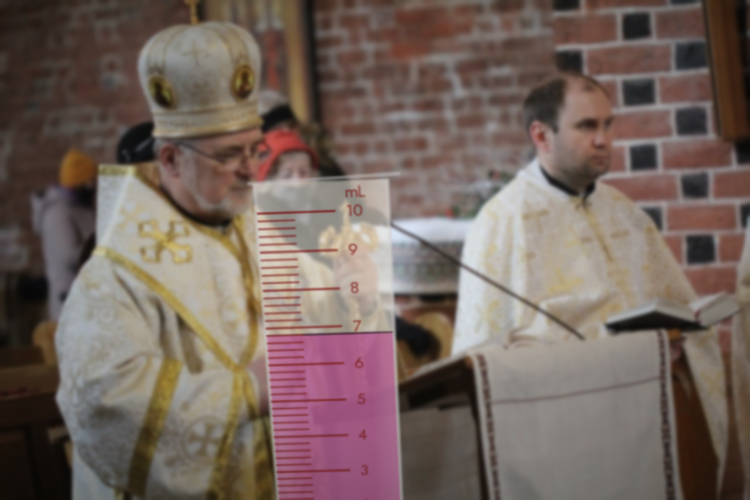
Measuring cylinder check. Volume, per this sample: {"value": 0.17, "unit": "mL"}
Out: {"value": 6.8, "unit": "mL"}
